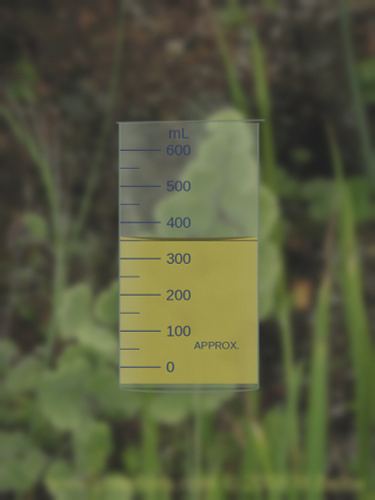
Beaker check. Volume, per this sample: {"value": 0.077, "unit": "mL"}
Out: {"value": 350, "unit": "mL"}
